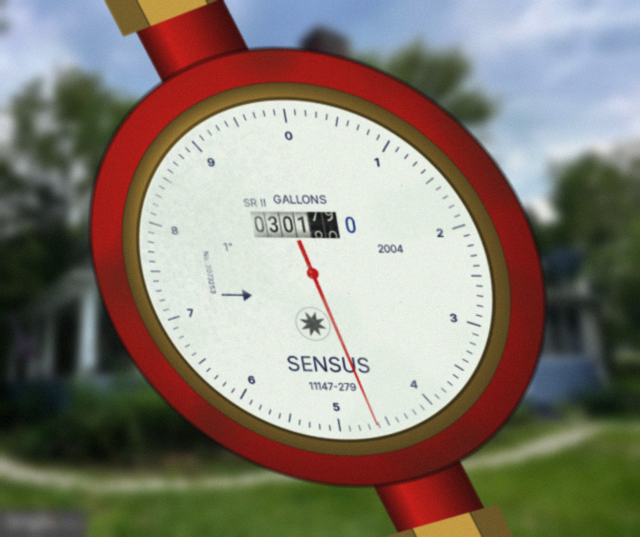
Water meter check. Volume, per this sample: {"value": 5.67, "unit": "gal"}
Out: {"value": 301794.6, "unit": "gal"}
